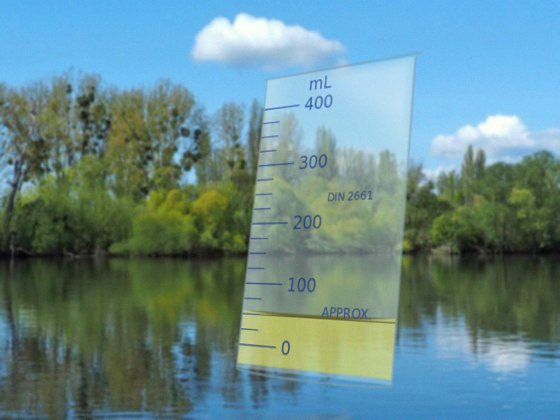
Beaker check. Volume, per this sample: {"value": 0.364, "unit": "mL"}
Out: {"value": 50, "unit": "mL"}
